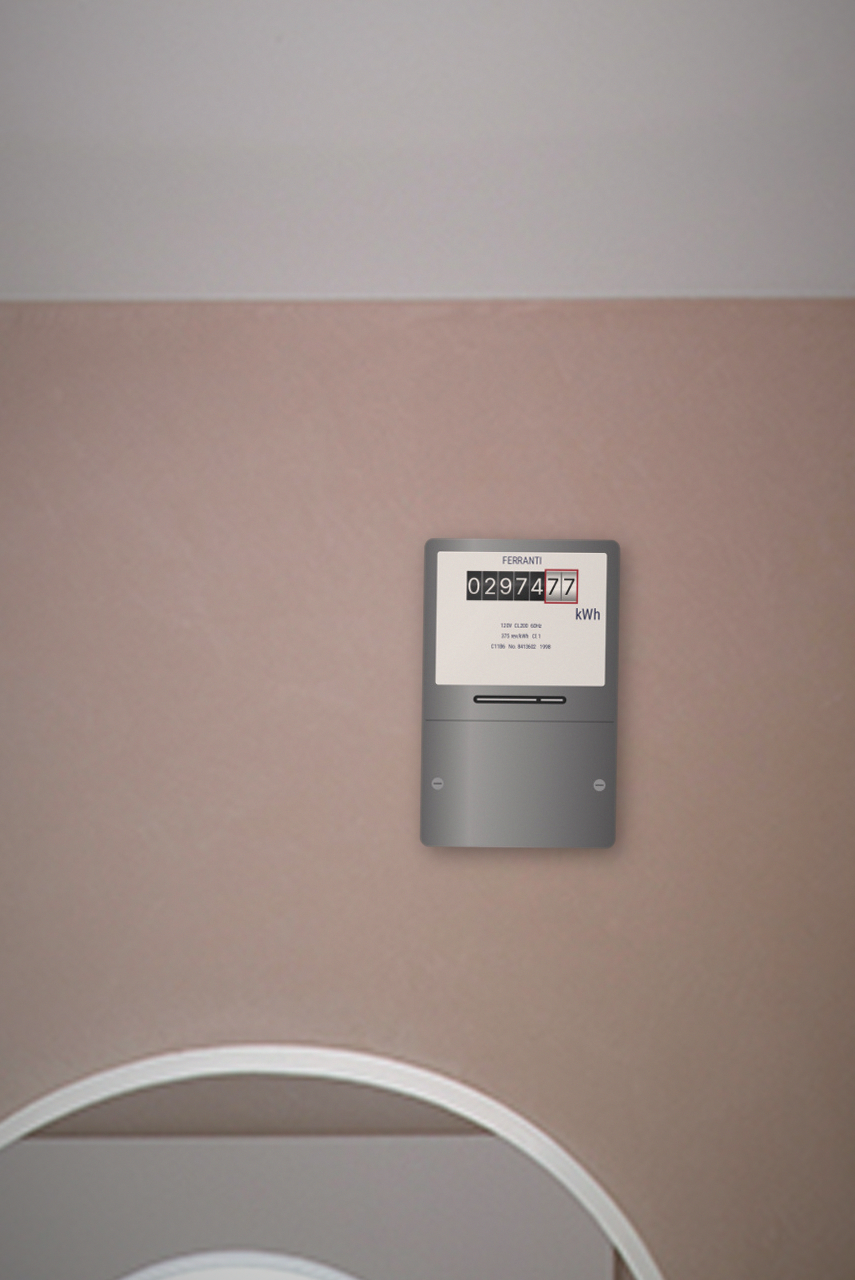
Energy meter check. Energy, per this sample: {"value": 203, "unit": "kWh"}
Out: {"value": 2974.77, "unit": "kWh"}
